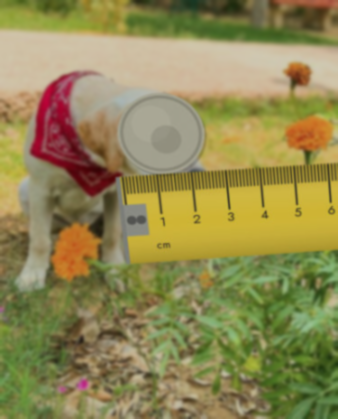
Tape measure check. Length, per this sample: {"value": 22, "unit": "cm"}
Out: {"value": 2.5, "unit": "cm"}
